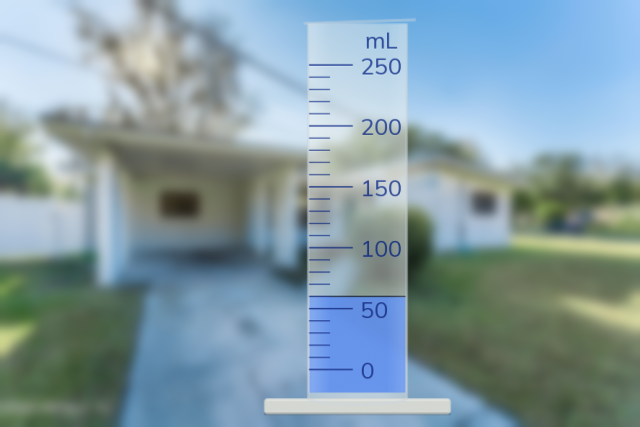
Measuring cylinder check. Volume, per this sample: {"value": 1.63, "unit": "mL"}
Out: {"value": 60, "unit": "mL"}
